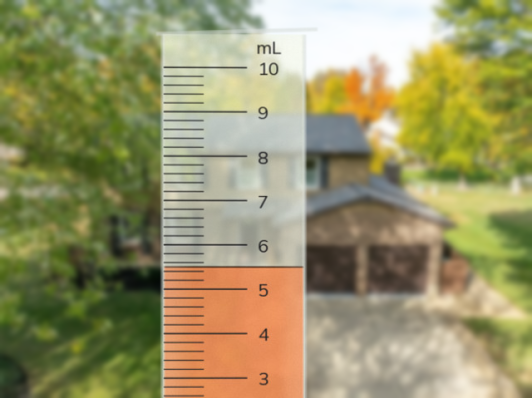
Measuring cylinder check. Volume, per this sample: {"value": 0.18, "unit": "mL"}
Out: {"value": 5.5, "unit": "mL"}
